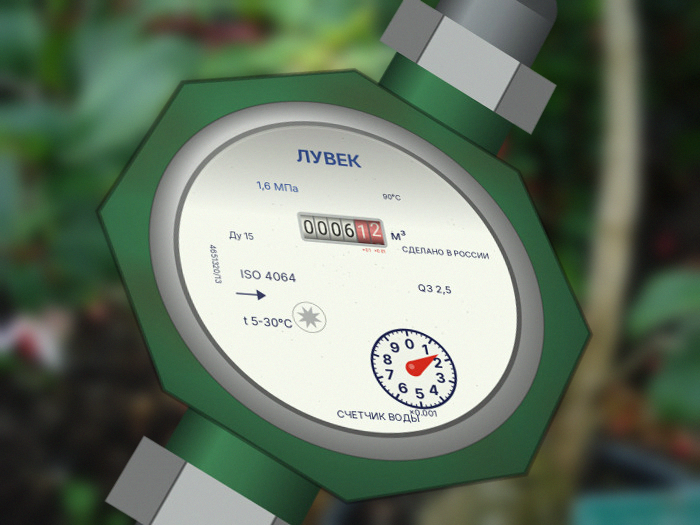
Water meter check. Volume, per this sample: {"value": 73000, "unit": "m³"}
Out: {"value": 6.121, "unit": "m³"}
